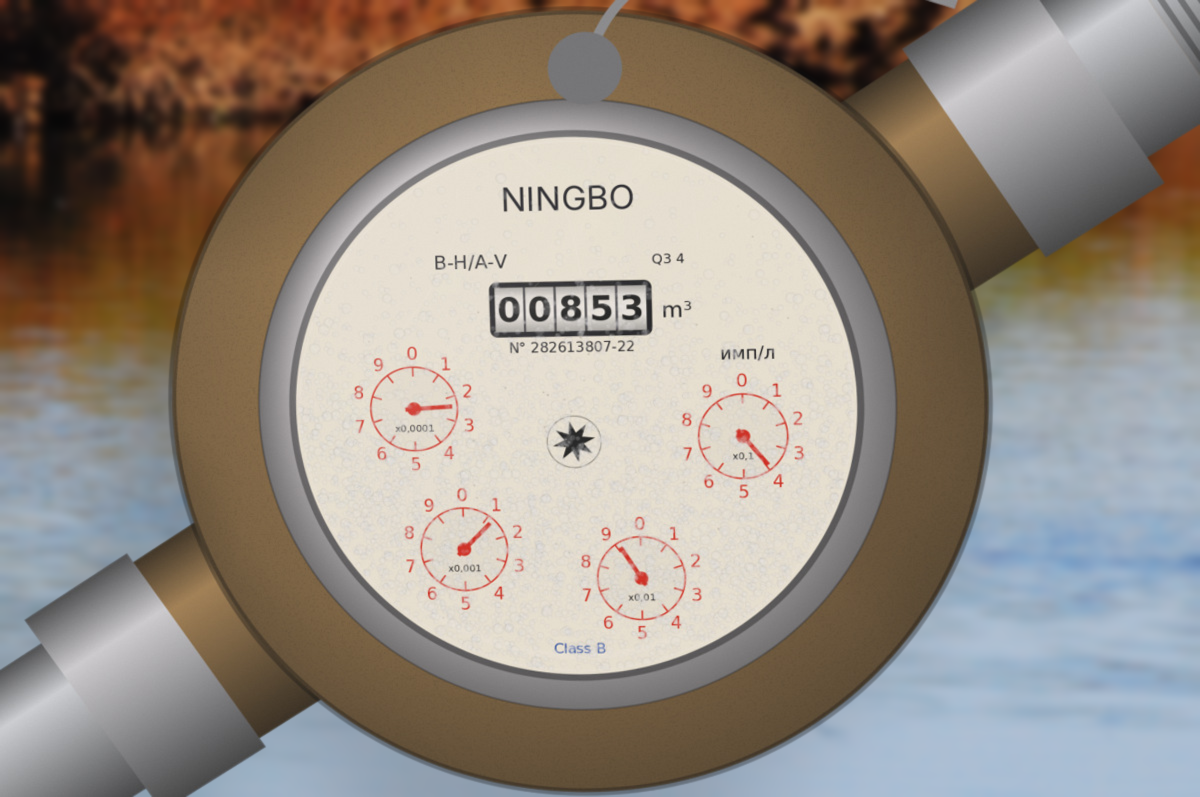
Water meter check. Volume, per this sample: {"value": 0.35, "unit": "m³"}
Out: {"value": 853.3912, "unit": "m³"}
